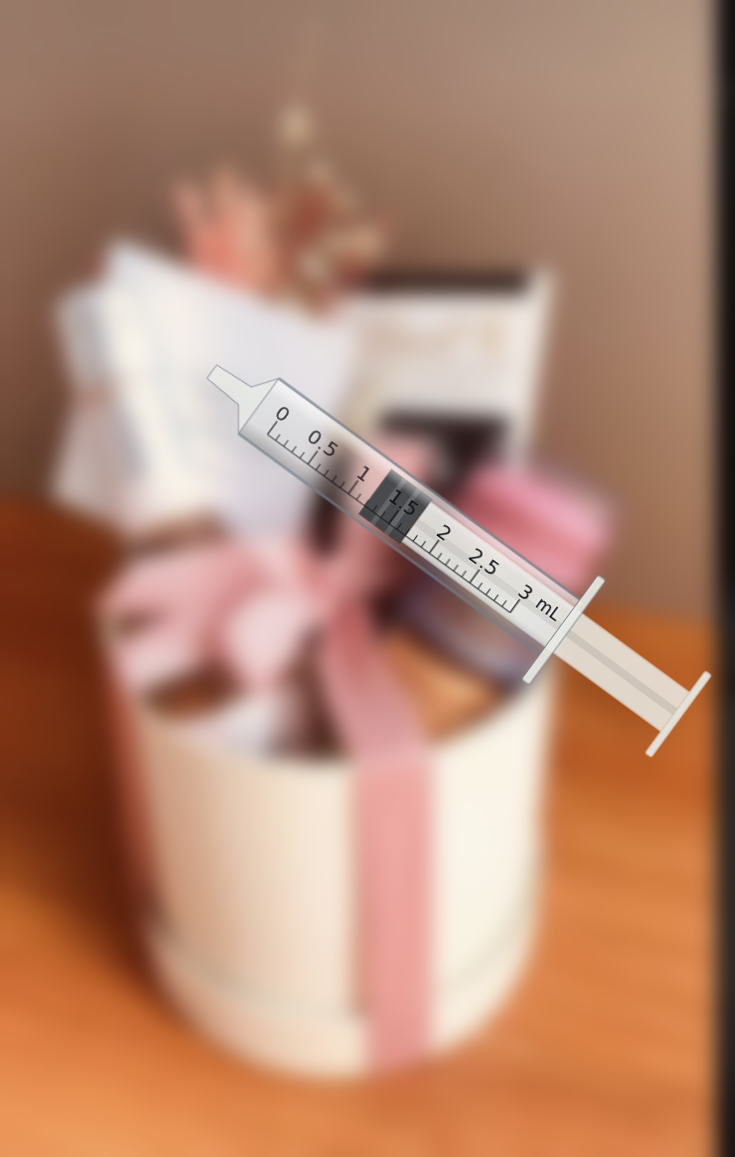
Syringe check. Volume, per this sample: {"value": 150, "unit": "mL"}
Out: {"value": 1.2, "unit": "mL"}
